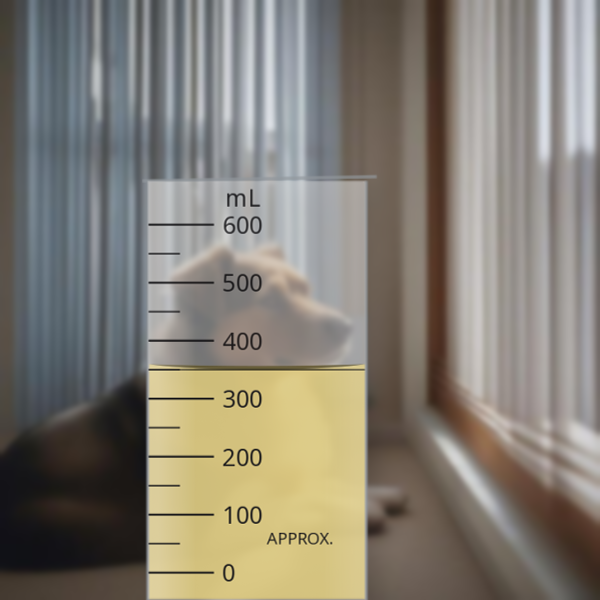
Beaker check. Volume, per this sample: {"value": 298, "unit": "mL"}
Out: {"value": 350, "unit": "mL"}
